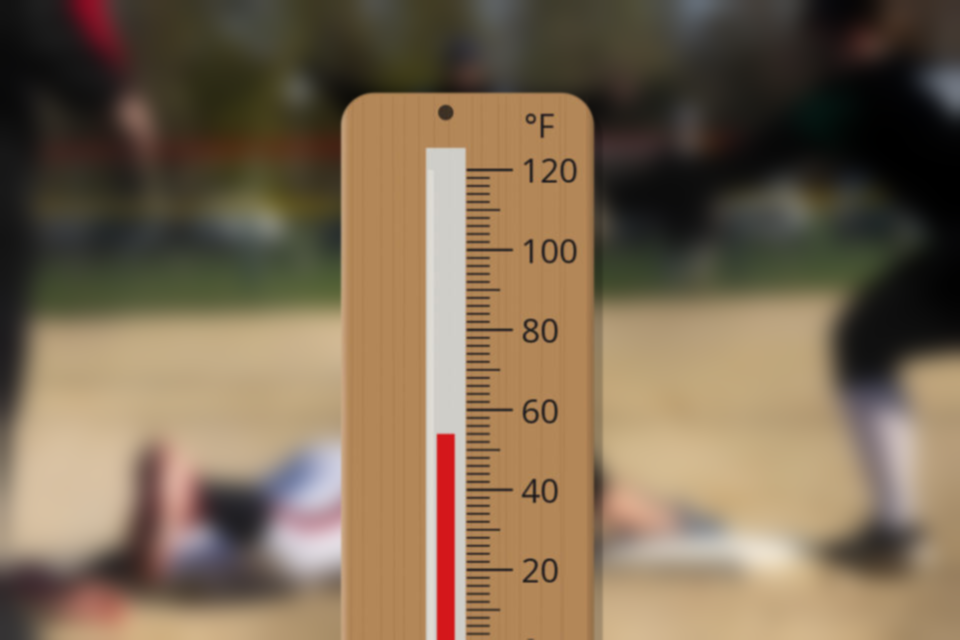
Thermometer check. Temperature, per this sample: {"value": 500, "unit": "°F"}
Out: {"value": 54, "unit": "°F"}
